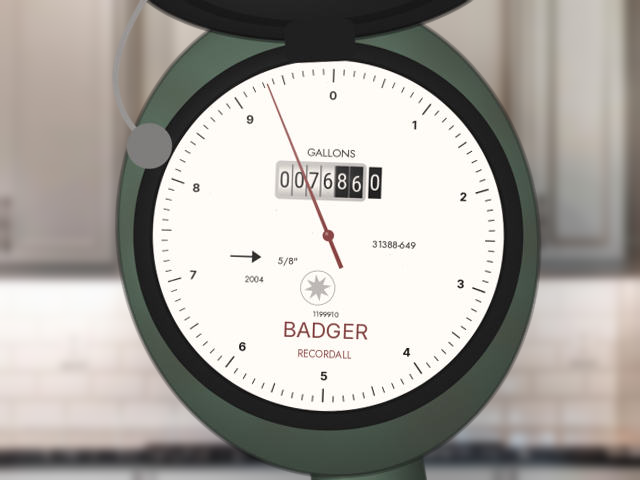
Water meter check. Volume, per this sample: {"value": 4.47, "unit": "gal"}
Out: {"value": 76859.3, "unit": "gal"}
